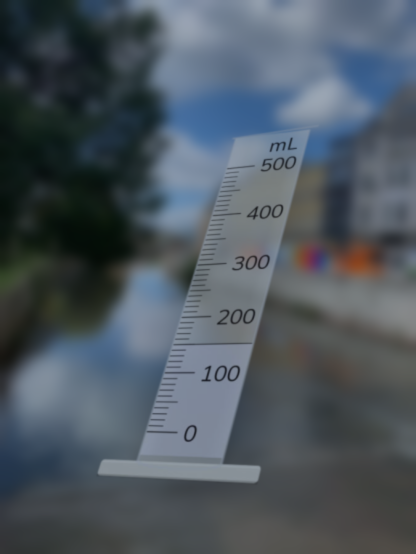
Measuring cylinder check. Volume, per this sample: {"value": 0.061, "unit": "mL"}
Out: {"value": 150, "unit": "mL"}
